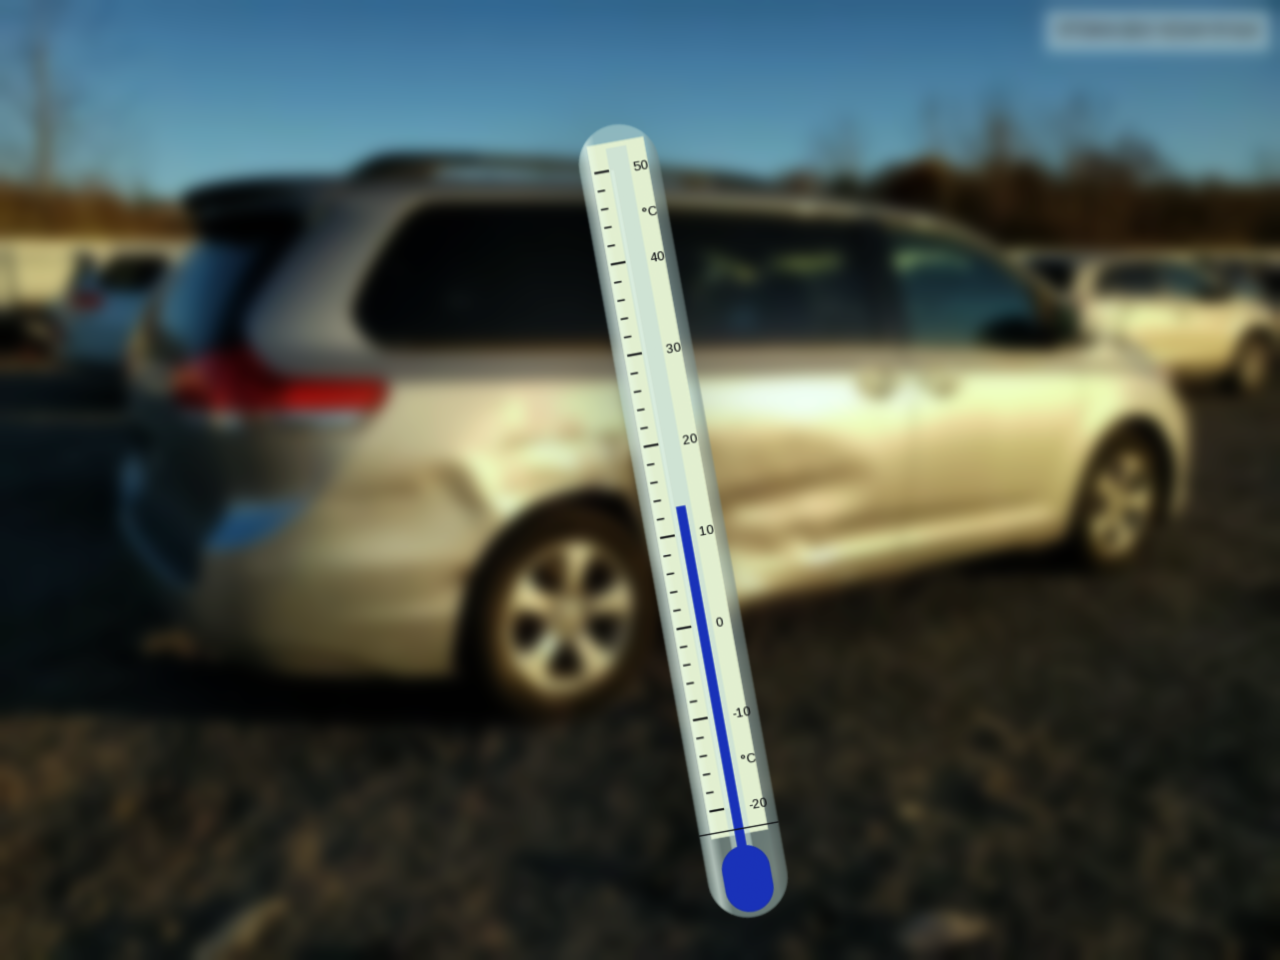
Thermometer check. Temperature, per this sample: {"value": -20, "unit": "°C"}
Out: {"value": 13, "unit": "°C"}
